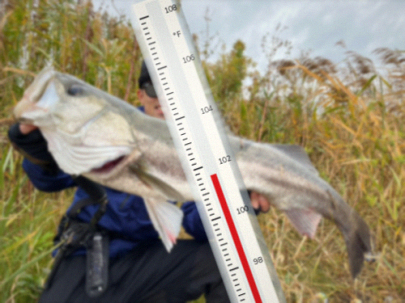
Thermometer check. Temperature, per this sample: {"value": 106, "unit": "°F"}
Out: {"value": 101.6, "unit": "°F"}
